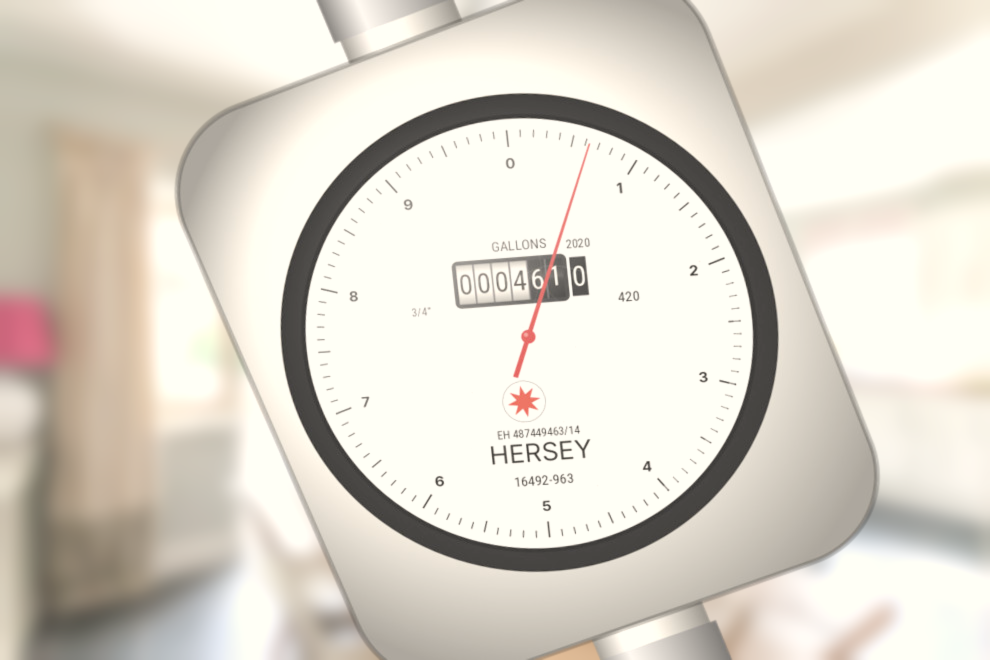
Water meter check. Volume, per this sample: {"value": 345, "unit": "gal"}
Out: {"value": 4610.6, "unit": "gal"}
